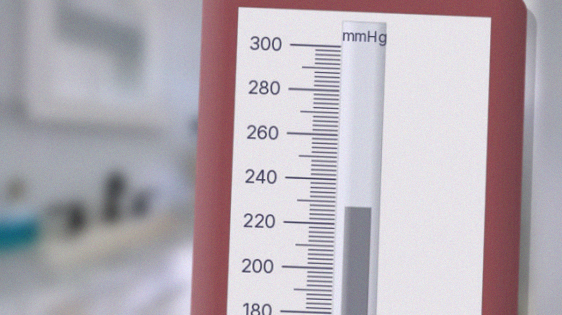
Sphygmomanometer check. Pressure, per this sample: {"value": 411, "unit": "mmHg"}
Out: {"value": 228, "unit": "mmHg"}
